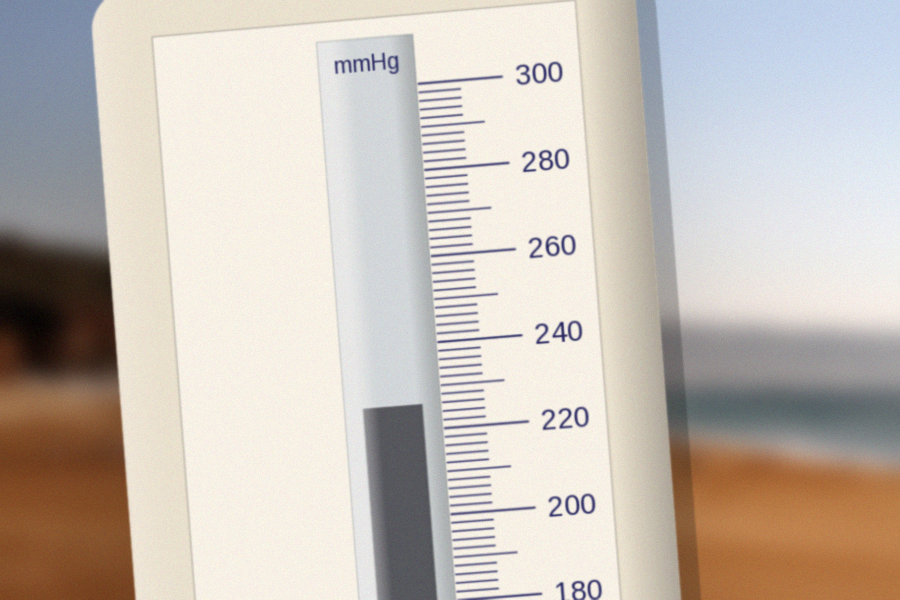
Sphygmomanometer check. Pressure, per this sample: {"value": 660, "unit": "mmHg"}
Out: {"value": 226, "unit": "mmHg"}
